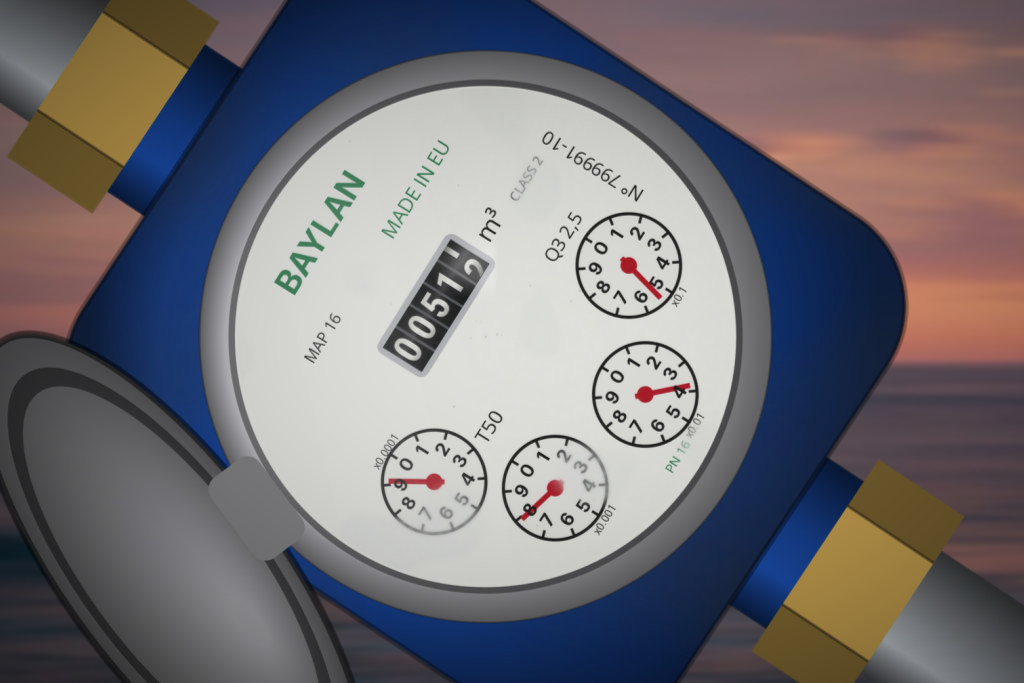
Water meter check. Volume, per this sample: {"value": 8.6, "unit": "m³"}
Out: {"value": 511.5379, "unit": "m³"}
